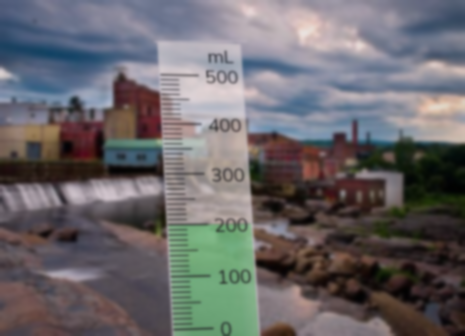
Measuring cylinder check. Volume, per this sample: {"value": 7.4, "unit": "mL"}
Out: {"value": 200, "unit": "mL"}
